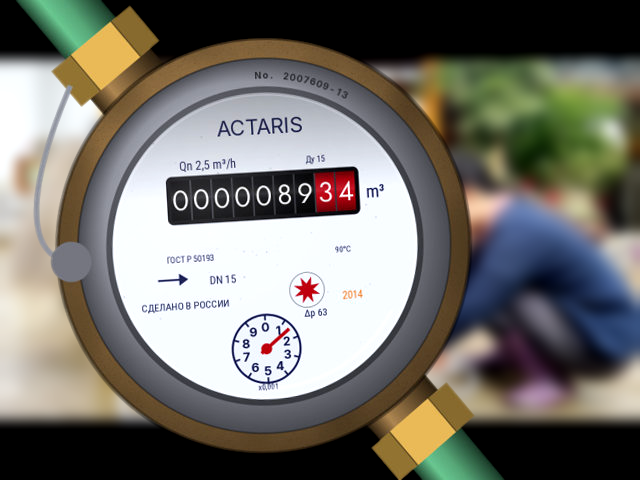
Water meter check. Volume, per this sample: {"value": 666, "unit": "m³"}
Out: {"value": 89.341, "unit": "m³"}
